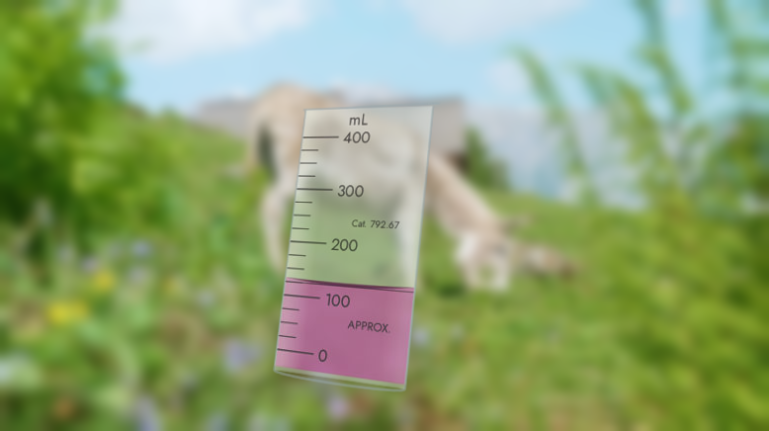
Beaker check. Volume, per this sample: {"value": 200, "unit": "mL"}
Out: {"value": 125, "unit": "mL"}
